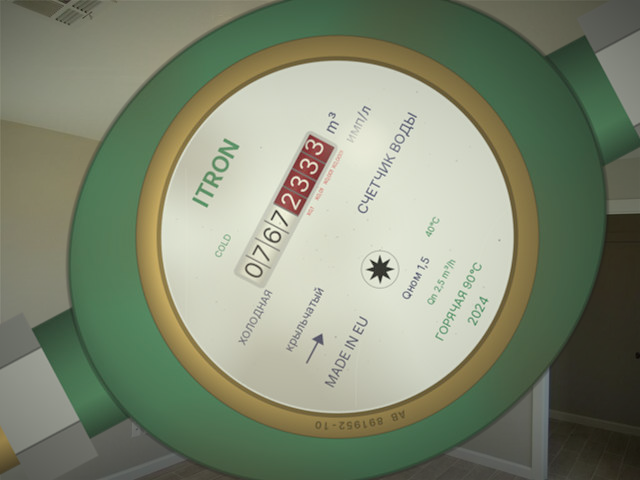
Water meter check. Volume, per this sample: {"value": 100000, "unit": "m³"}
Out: {"value": 767.2333, "unit": "m³"}
